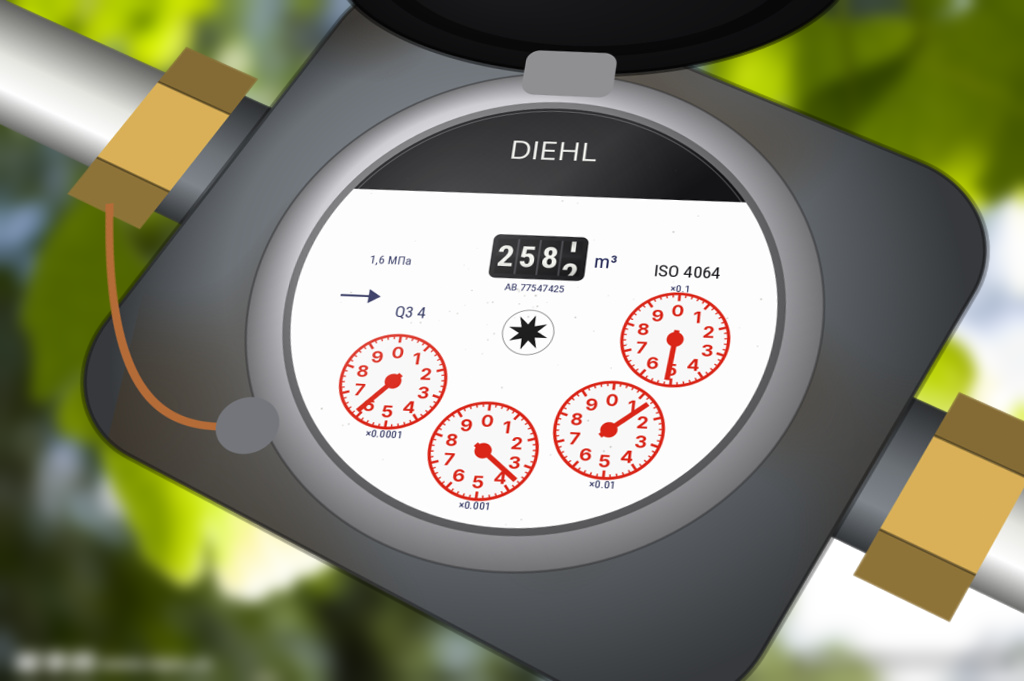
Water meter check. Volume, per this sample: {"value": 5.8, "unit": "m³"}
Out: {"value": 2581.5136, "unit": "m³"}
